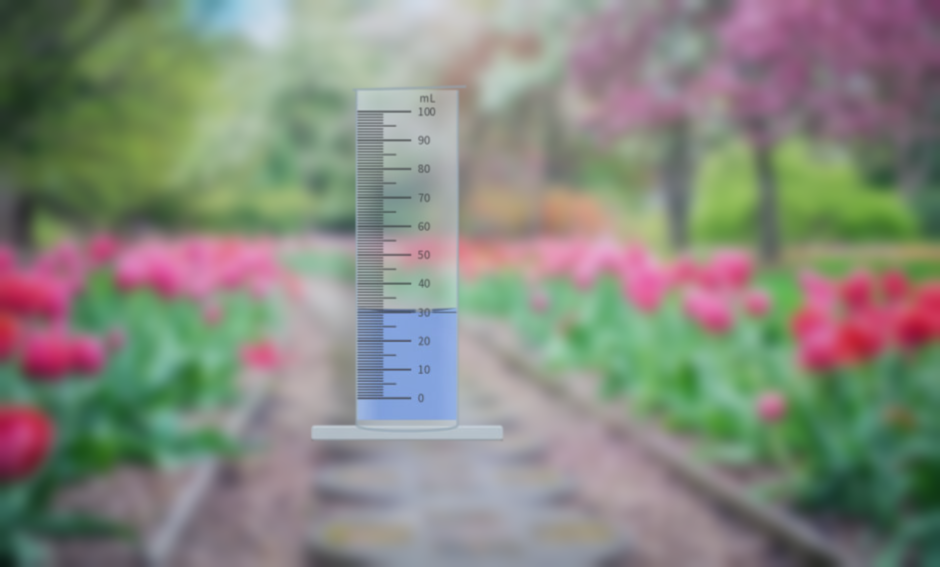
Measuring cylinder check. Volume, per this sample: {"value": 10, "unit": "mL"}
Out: {"value": 30, "unit": "mL"}
